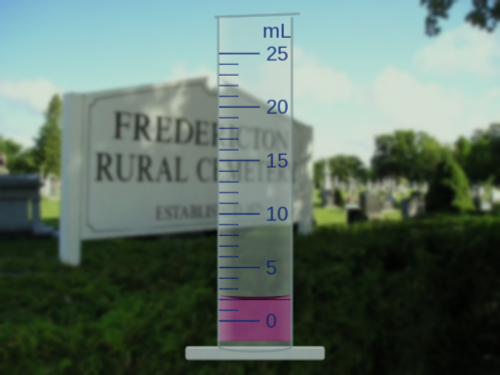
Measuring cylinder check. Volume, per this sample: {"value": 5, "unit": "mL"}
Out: {"value": 2, "unit": "mL"}
